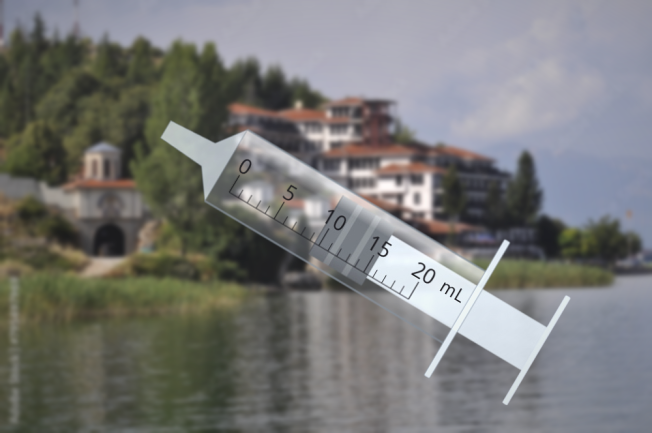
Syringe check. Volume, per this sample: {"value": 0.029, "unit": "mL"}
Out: {"value": 9.5, "unit": "mL"}
